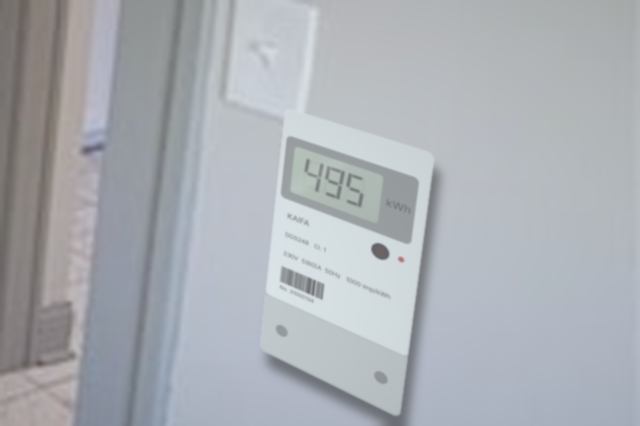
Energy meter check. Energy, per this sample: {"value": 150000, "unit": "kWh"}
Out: {"value": 495, "unit": "kWh"}
